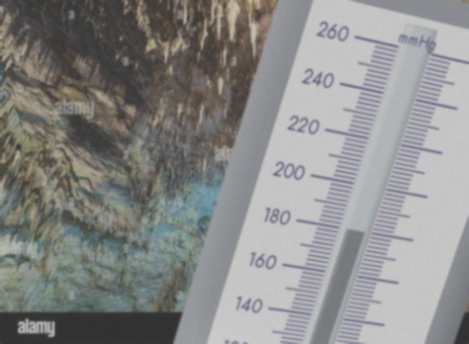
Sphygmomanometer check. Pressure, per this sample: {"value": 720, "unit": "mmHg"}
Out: {"value": 180, "unit": "mmHg"}
